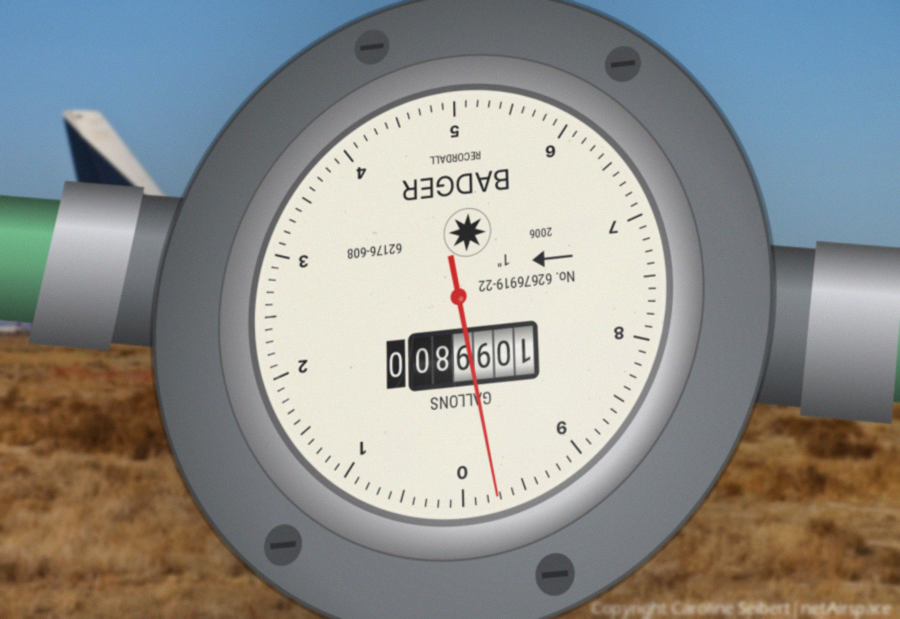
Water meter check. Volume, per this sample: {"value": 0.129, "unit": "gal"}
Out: {"value": 1099799.7, "unit": "gal"}
